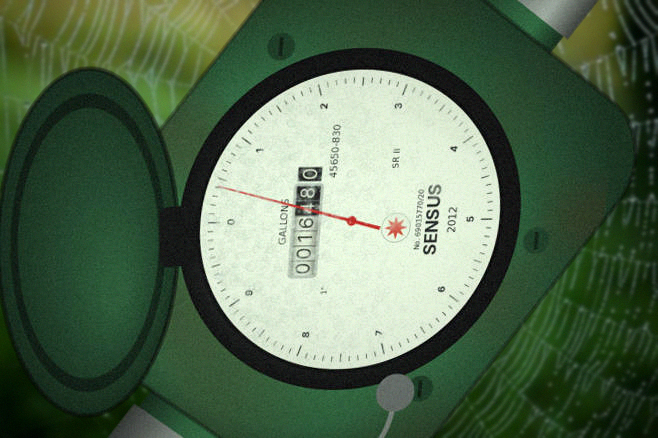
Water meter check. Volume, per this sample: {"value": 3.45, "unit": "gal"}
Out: {"value": 16480.4, "unit": "gal"}
